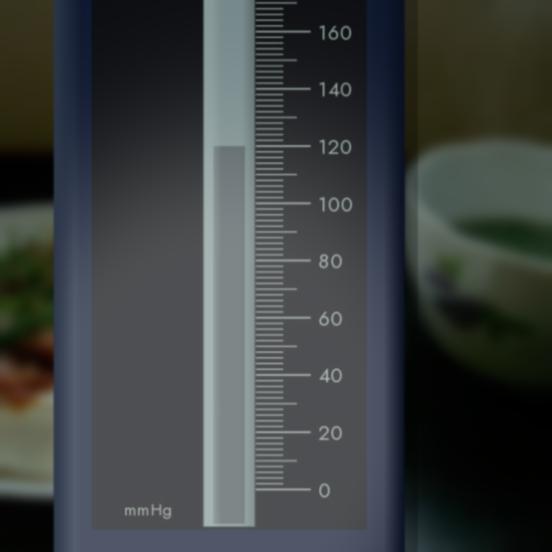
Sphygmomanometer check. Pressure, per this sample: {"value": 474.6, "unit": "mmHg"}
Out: {"value": 120, "unit": "mmHg"}
